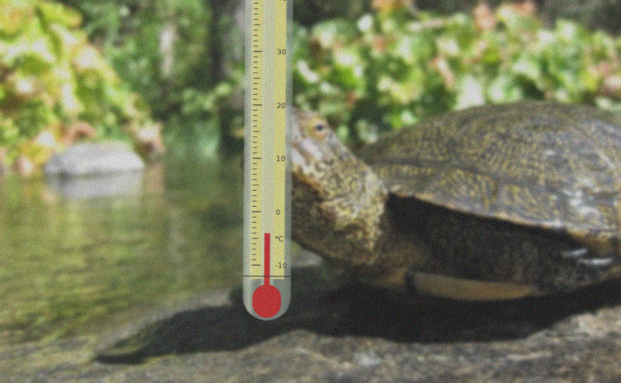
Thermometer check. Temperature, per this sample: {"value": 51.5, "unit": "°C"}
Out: {"value": -4, "unit": "°C"}
